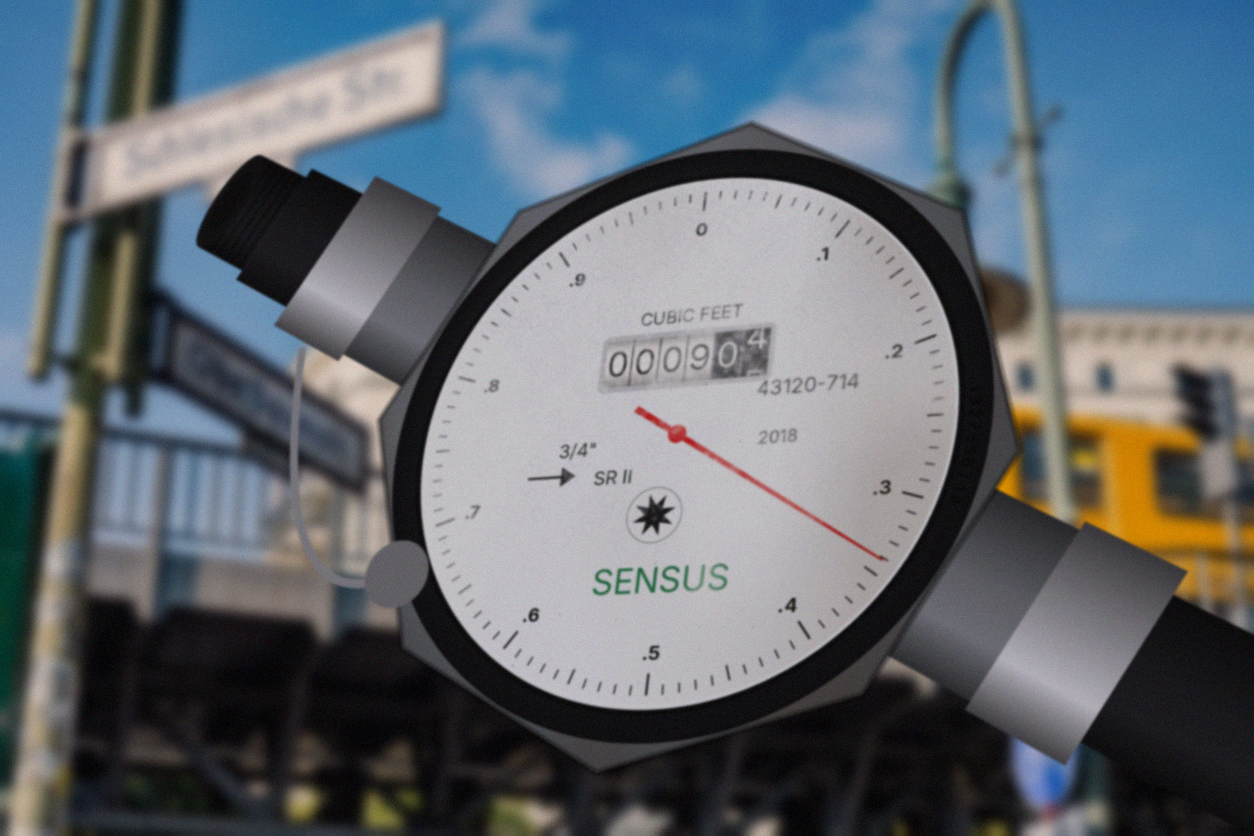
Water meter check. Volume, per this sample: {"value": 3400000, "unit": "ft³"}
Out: {"value": 904.34, "unit": "ft³"}
